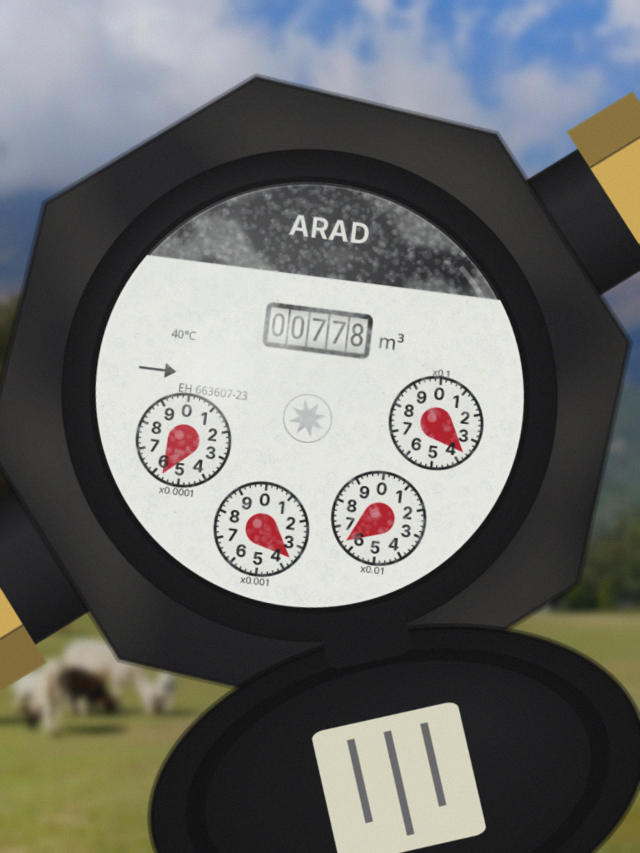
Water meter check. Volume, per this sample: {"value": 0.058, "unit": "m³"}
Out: {"value": 778.3635, "unit": "m³"}
